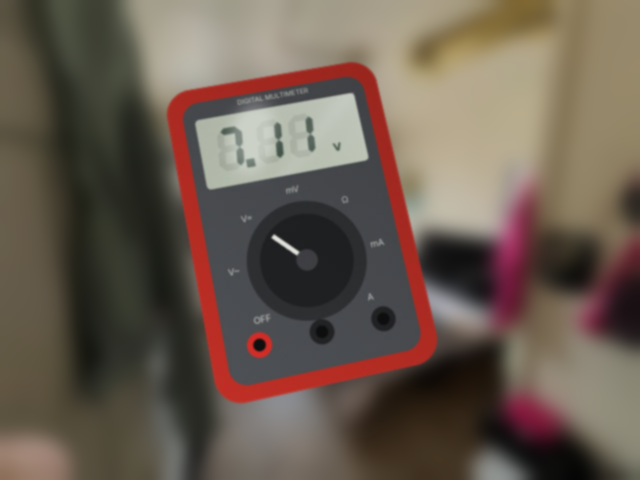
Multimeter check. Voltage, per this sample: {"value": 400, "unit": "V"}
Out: {"value": 7.11, "unit": "V"}
